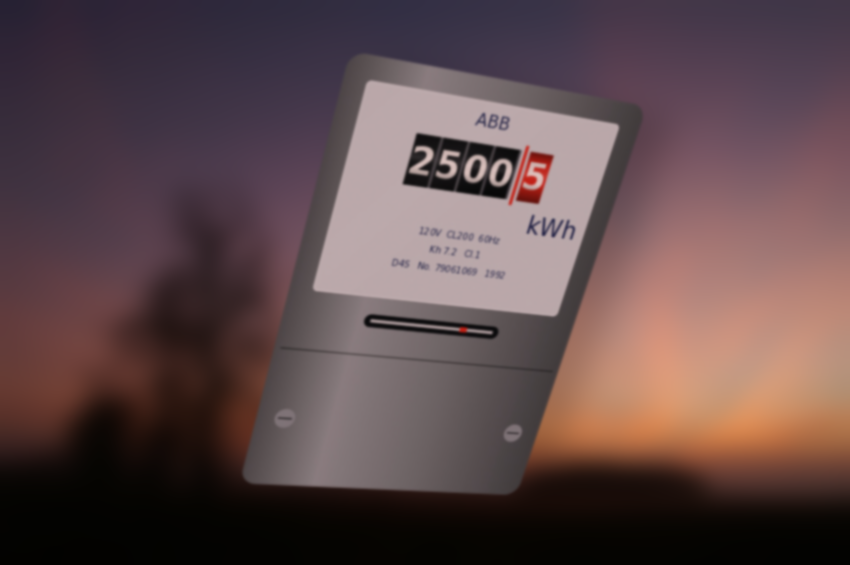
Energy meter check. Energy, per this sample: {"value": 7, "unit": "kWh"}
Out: {"value": 2500.5, "unit": "kWh"}
